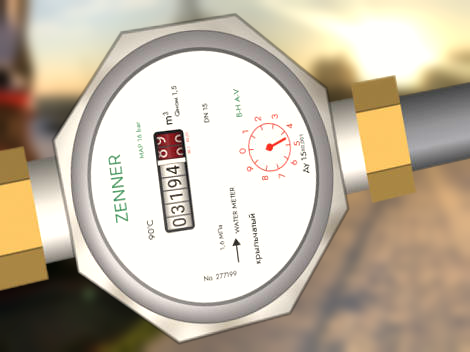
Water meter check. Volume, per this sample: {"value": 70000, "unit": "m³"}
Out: {"value": 3194.894, "unit": "m³"}
